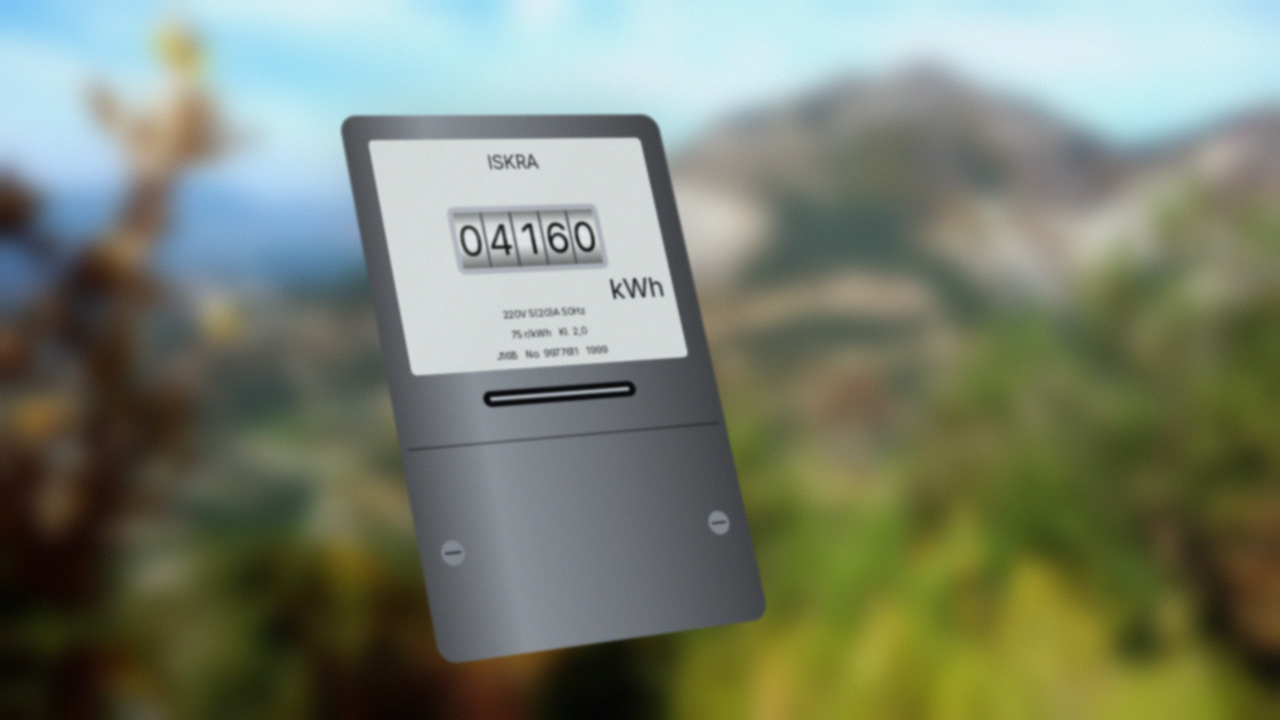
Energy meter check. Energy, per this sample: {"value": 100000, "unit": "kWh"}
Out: {"value": 4160, "unit": "kWh"}
